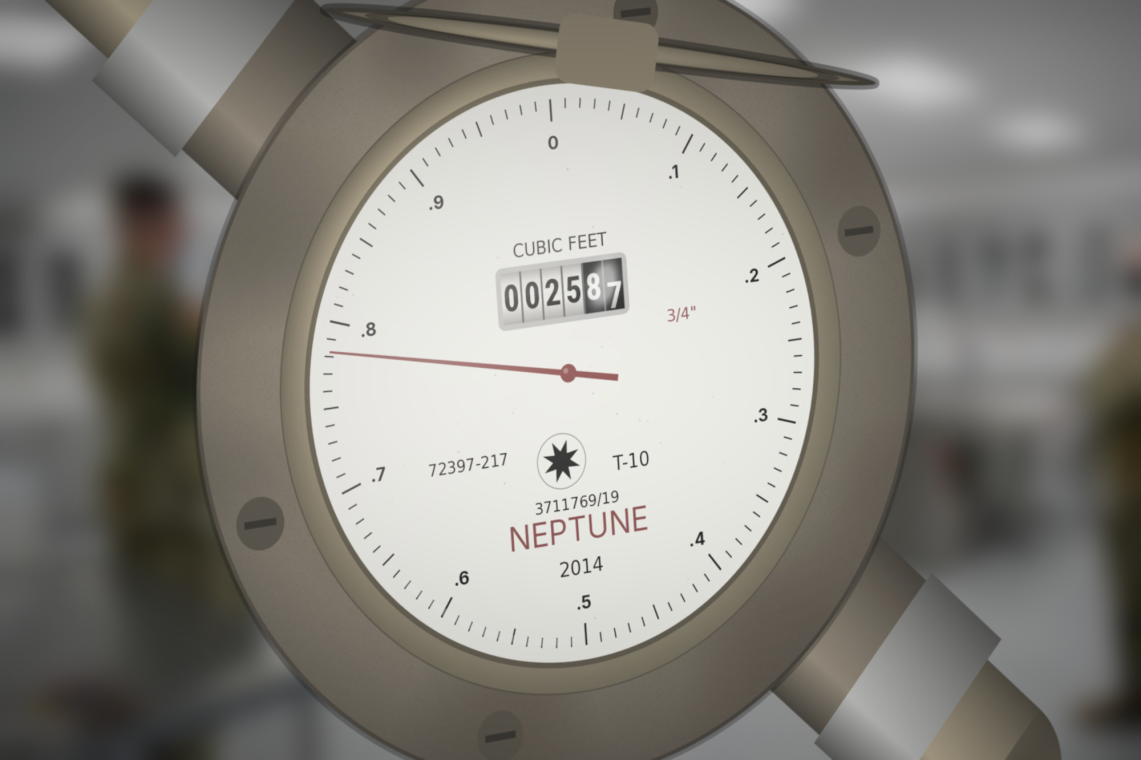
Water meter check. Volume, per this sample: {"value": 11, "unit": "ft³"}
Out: {"value": 2586.78, "unit": "ft³"}
